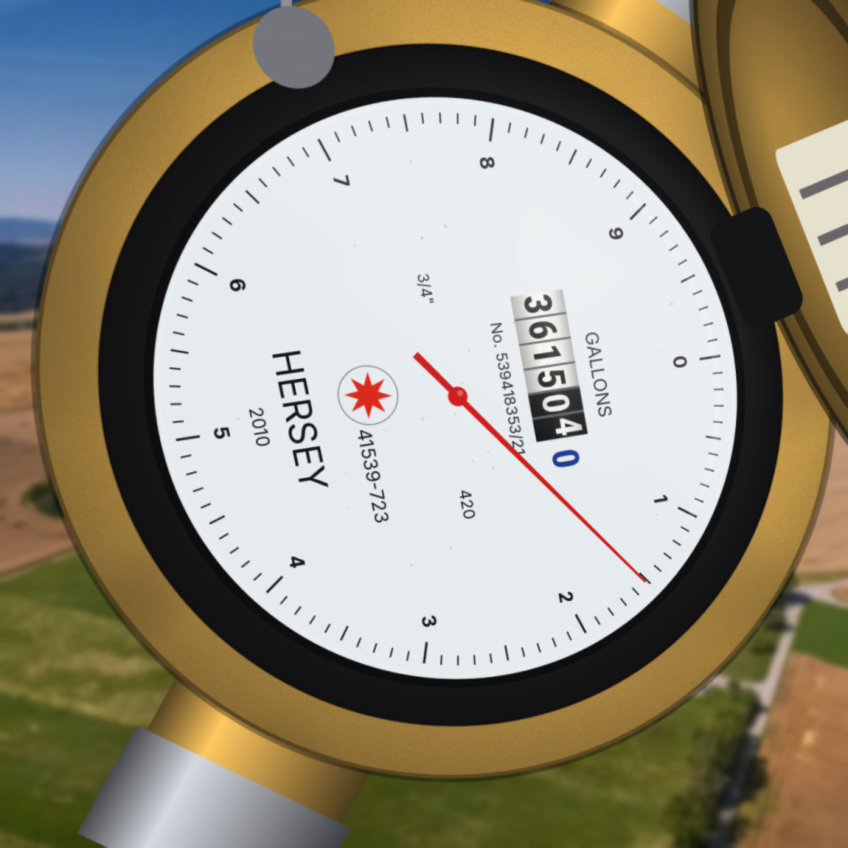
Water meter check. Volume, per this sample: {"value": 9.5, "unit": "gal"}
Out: {"value": 3615041.5, "unit": "gal"}
